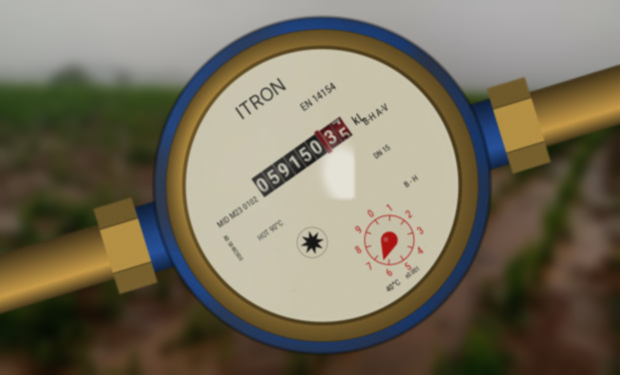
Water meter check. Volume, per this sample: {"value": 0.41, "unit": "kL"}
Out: {"value": 59150.346, "unit": "kL"}
